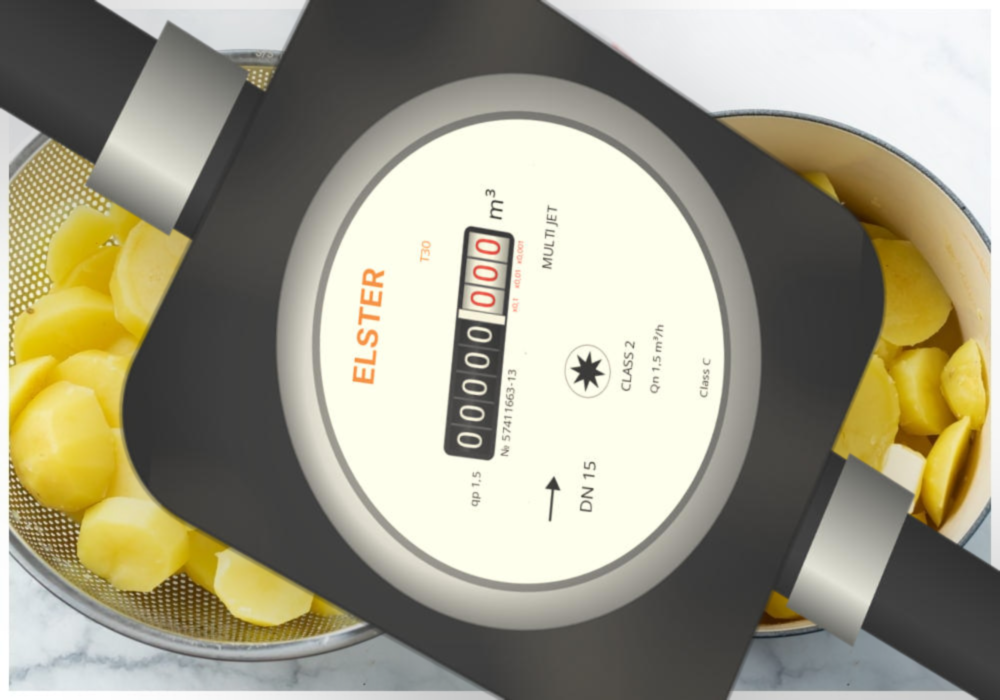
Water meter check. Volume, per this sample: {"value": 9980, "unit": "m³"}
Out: {"value": 0.000, "unit": "m³"}
